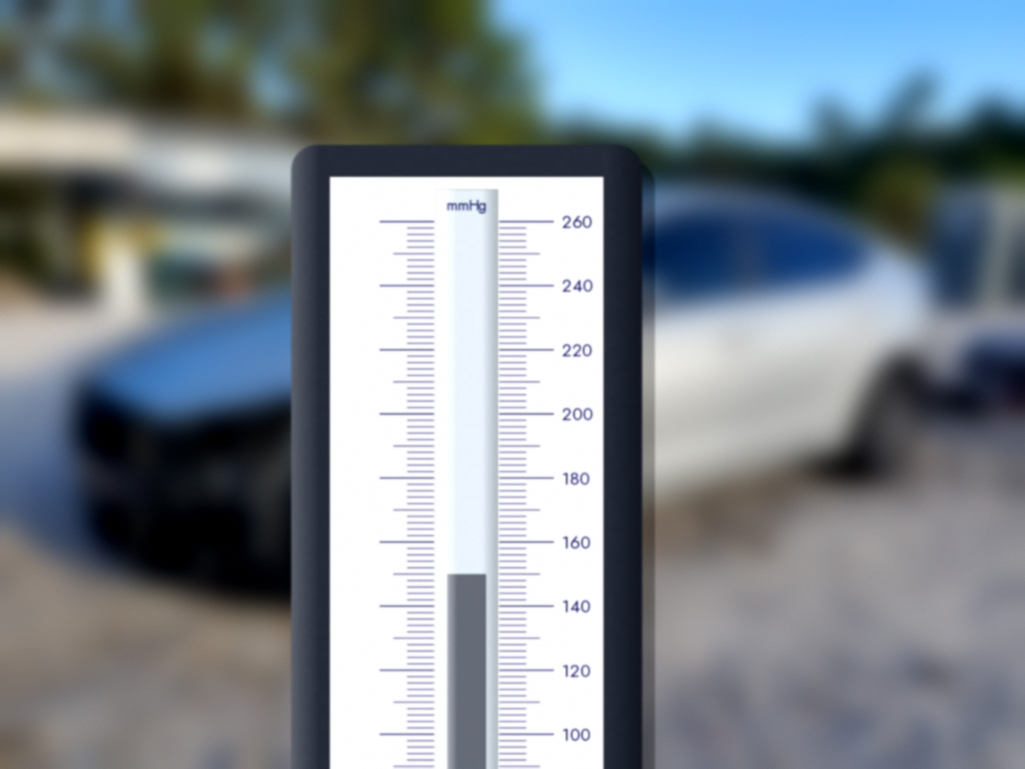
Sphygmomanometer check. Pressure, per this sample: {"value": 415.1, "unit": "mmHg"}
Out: {"value": 150, "unit": "mmHg"}
